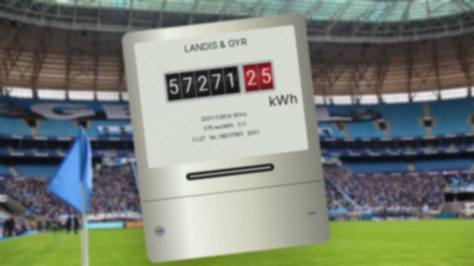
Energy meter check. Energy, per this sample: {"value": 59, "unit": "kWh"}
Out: {"value": 57271.25, "unit": "kWh"}
